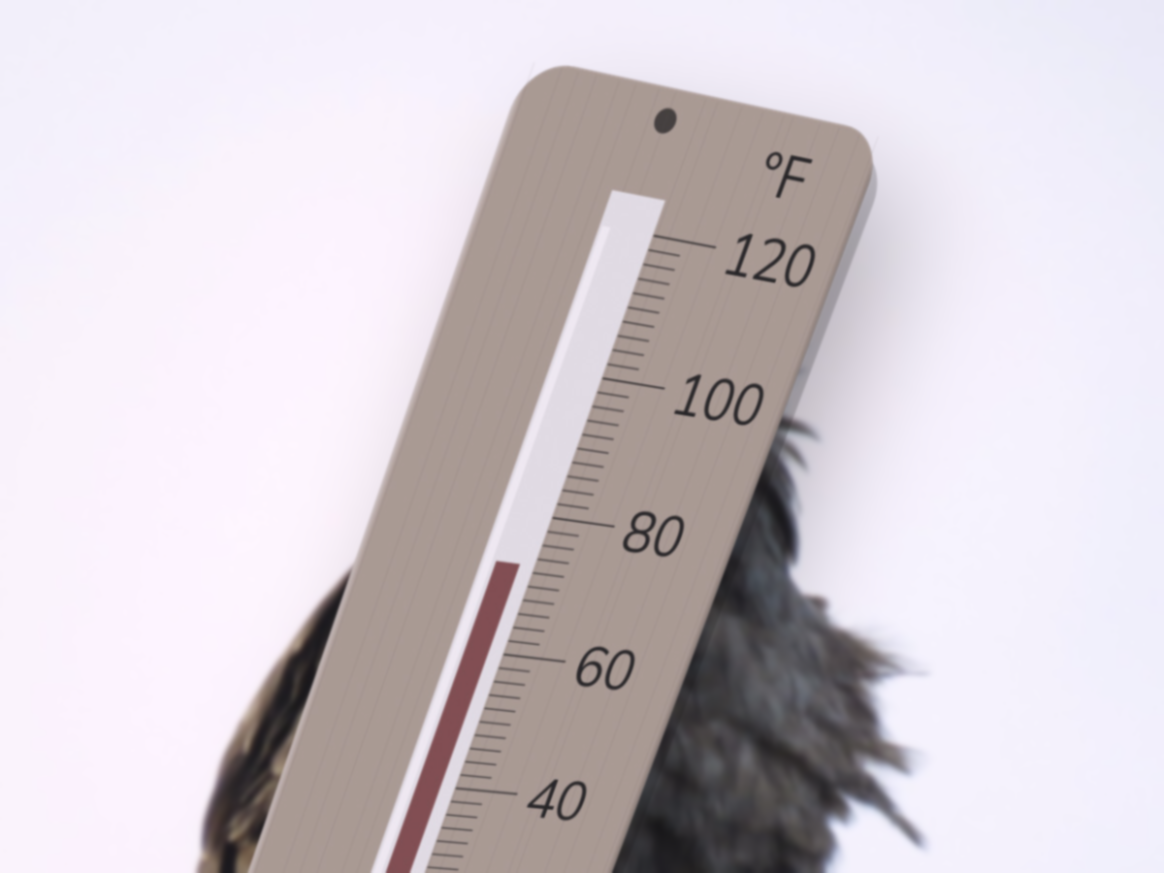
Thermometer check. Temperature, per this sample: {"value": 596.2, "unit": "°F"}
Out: {"value": 73, "unit": "°F"}
